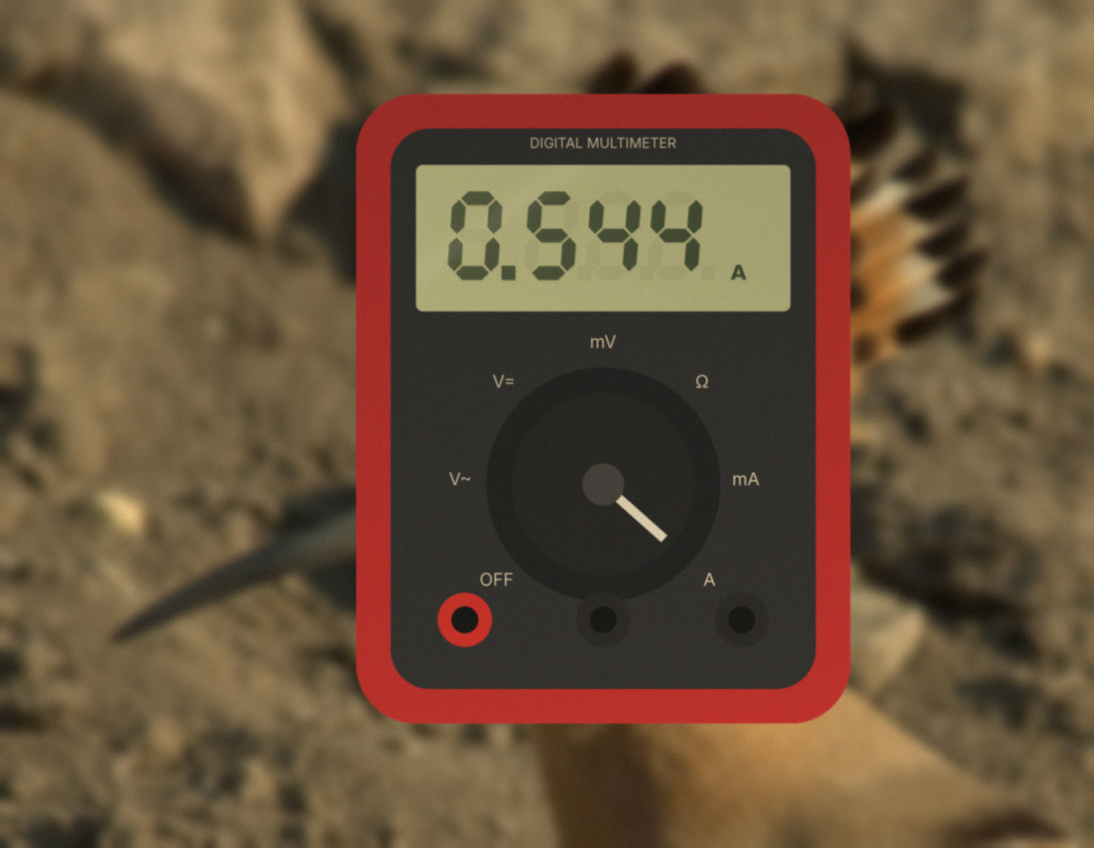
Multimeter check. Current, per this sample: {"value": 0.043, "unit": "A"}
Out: {"value": 0.544, "unit": "A"}
